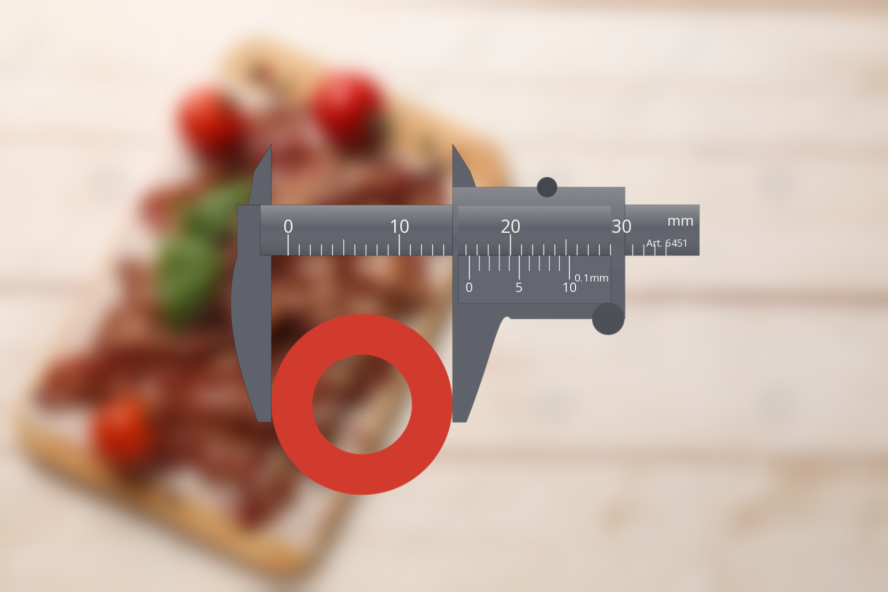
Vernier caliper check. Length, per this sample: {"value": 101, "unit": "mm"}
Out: {"value": 16.3, "unit": "mm"}
